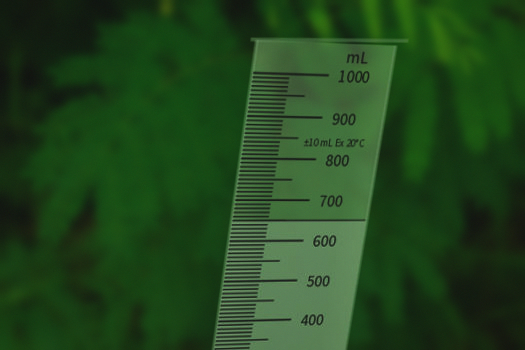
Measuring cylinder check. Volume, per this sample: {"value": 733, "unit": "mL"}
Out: {"value": 650, "unit": "mL"}
